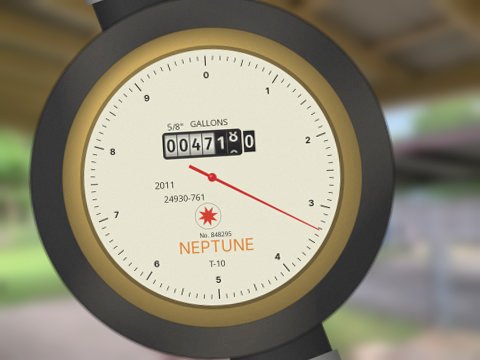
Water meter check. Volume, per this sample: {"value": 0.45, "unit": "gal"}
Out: {"value": 47183.3, "unit": "gal"}
